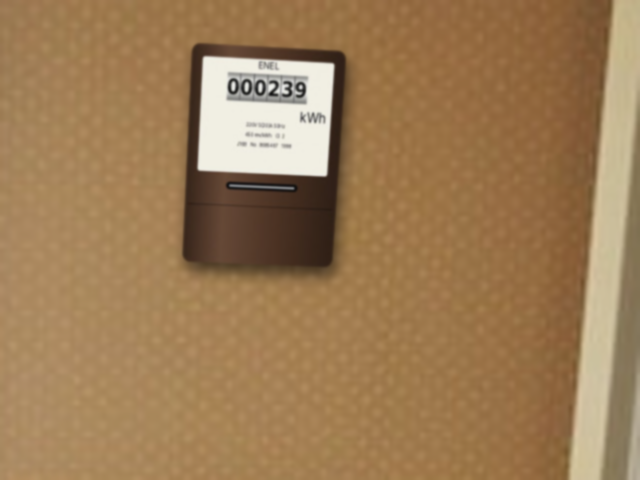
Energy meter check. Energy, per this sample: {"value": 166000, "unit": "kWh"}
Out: {"value": 239, "unit": "kWh"}
